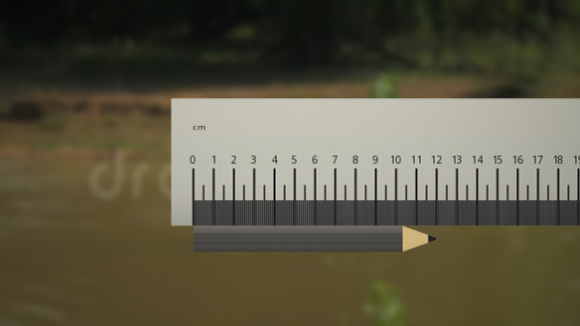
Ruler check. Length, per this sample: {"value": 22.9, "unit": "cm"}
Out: {"value": 12, "unit": "cm"}
